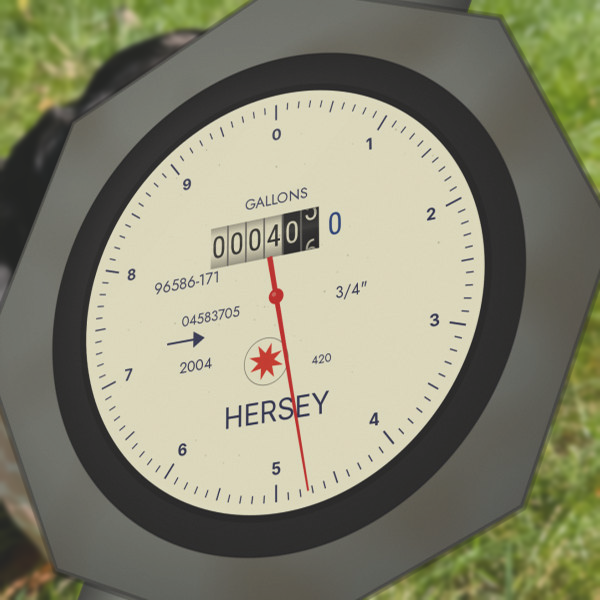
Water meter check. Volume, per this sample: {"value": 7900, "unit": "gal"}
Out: {"value": 4054.7, "unit": "gal"}
